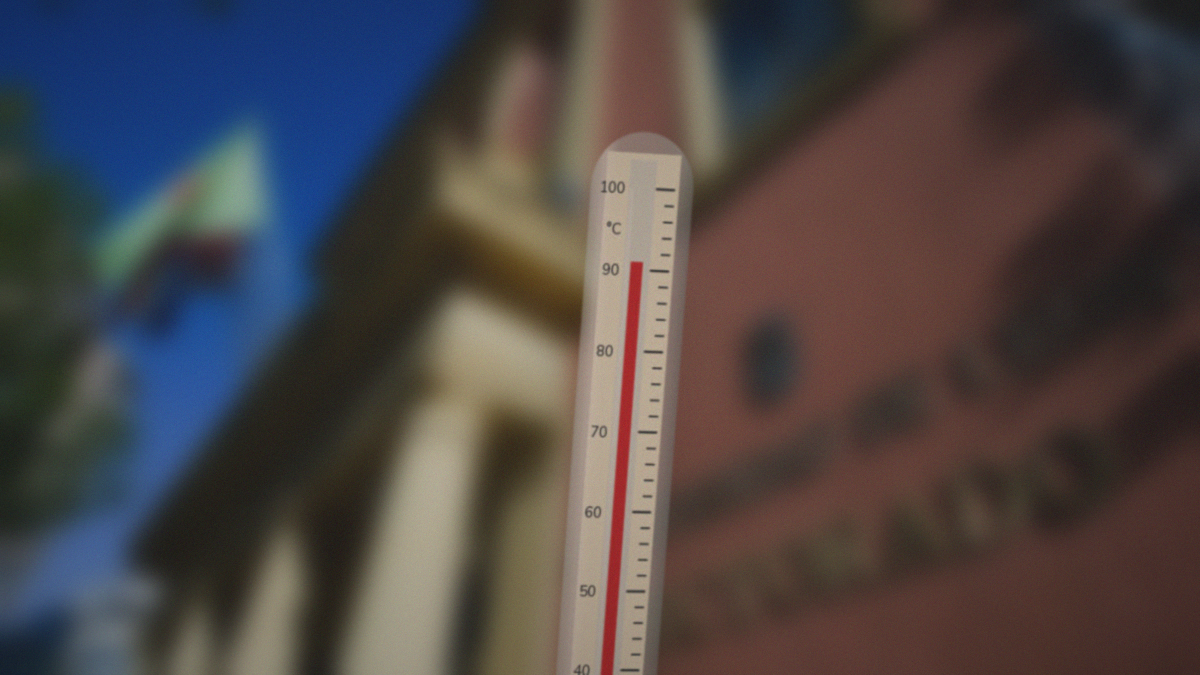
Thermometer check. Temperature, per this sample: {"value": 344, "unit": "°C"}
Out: {"value": 91, "unit": "°C"}
